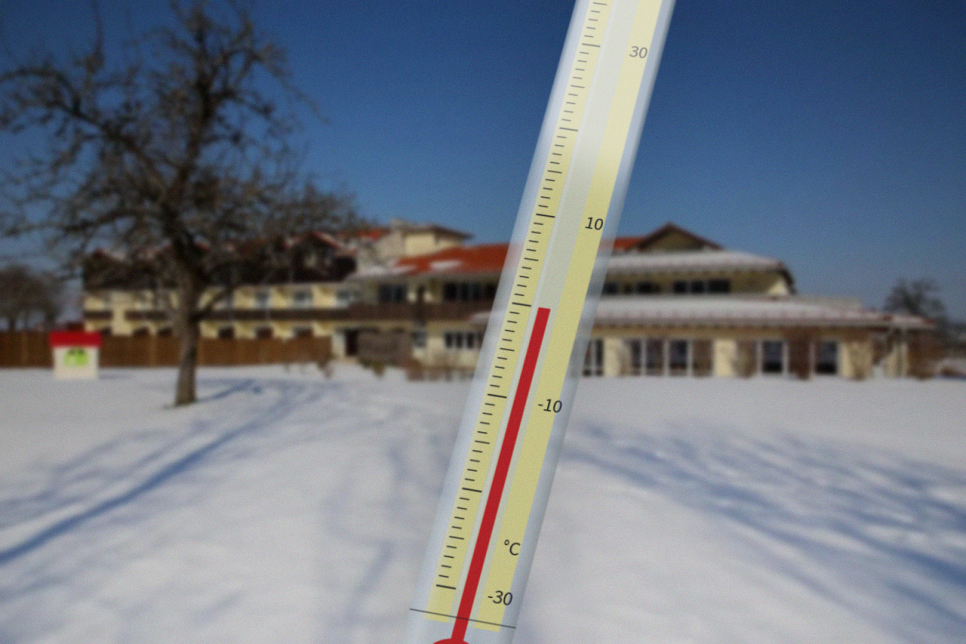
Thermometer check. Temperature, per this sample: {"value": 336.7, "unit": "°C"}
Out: {"value": 0, "unit": "°C"}
